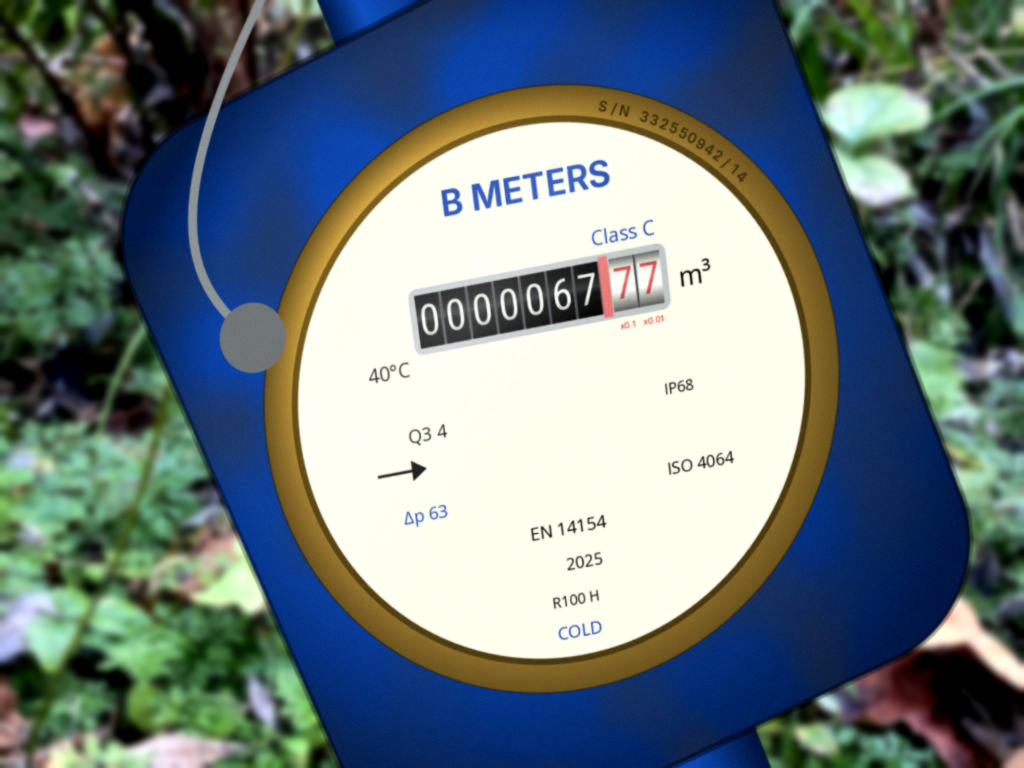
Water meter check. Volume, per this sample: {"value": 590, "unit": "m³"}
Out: {"value": 67.77, "unit": "m³"}
